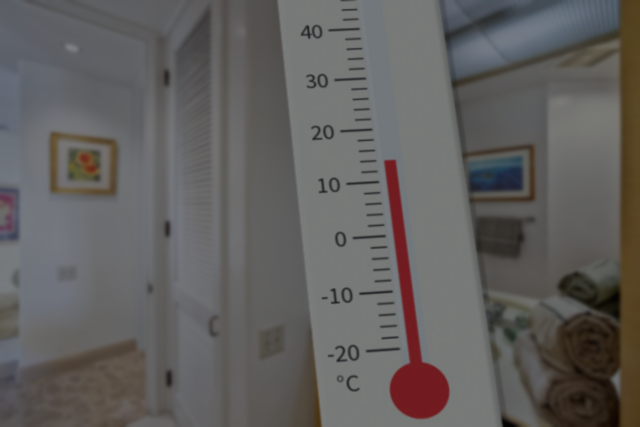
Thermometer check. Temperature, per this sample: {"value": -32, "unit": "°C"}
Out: {"value": 14, "unit": "°C"}
